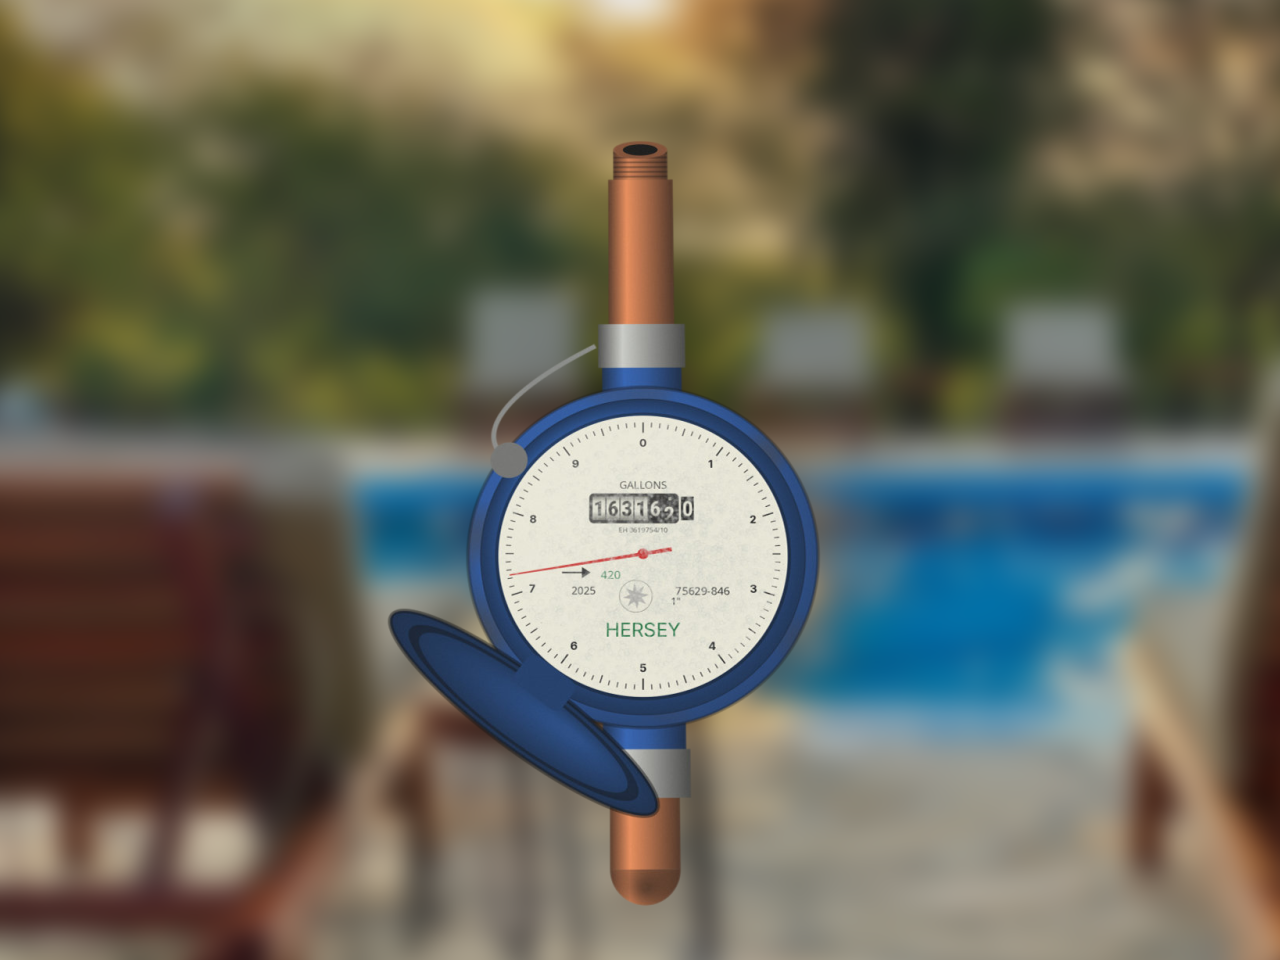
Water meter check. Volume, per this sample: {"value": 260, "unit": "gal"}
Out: {"value": 1631617.2, "unit": "gal"}
